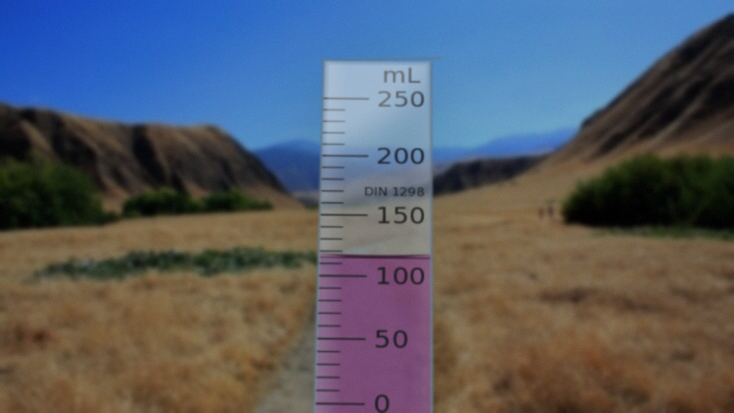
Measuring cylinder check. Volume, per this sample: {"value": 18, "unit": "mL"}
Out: {"value": 115, "unit": "mL"}
